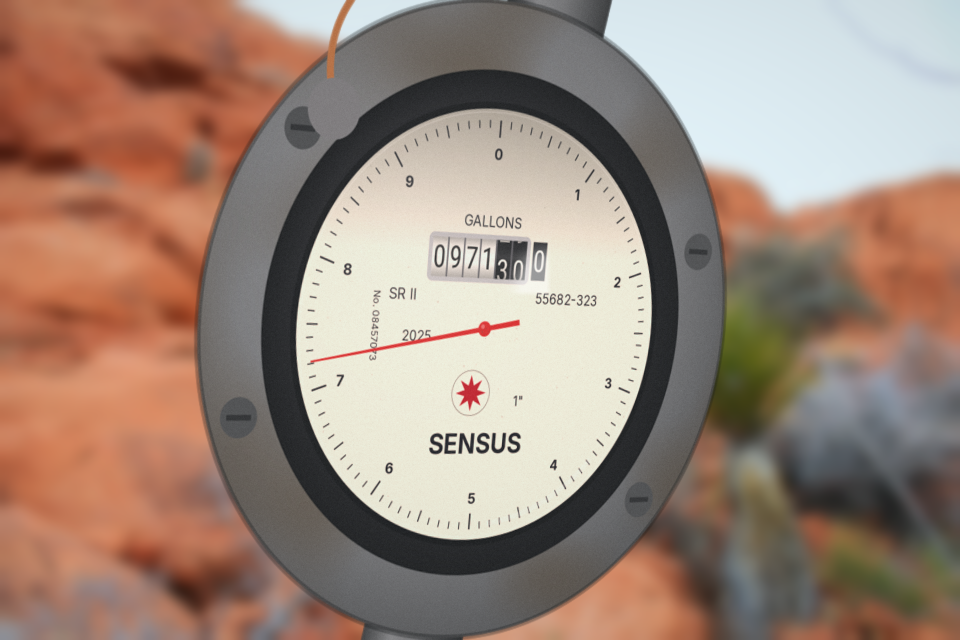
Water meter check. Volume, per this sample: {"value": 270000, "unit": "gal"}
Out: {"value": 971297.2, "unit": "gal"}
